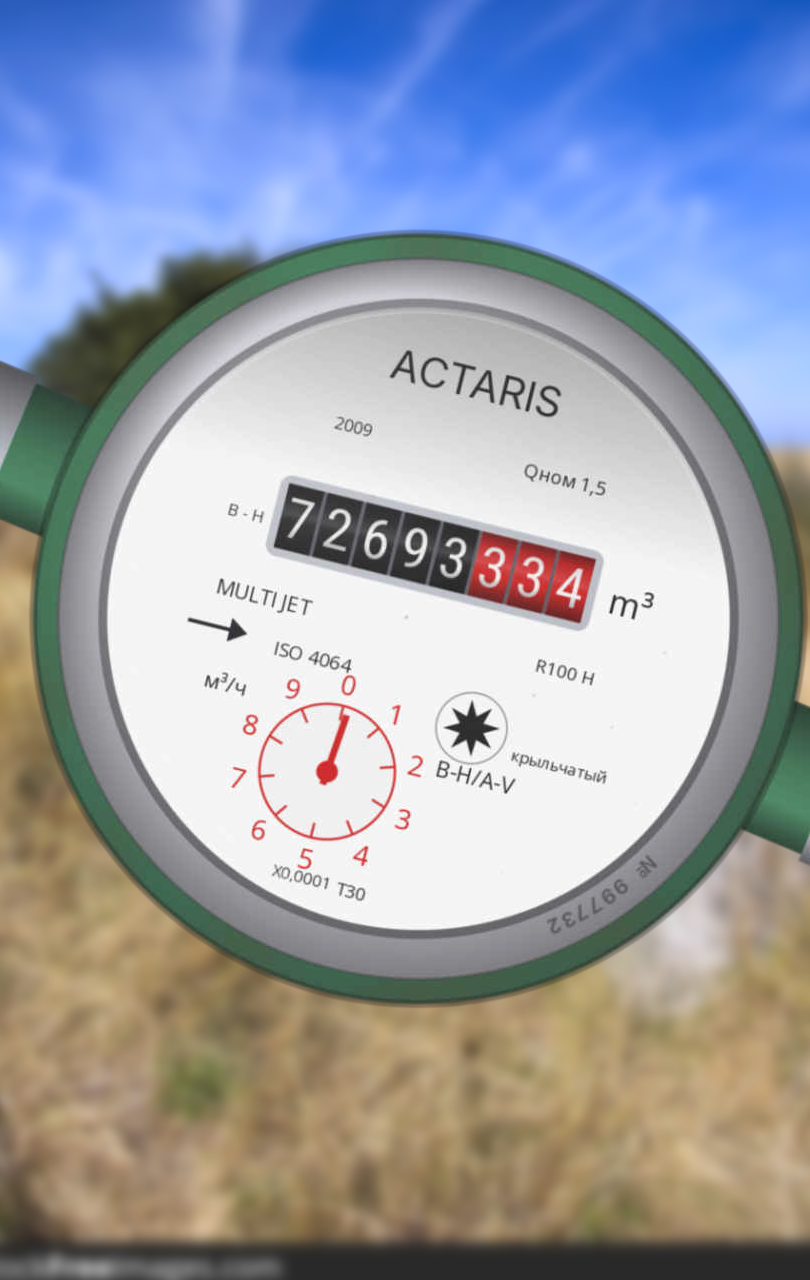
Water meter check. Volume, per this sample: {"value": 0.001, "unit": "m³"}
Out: {"value": 72693.3340, "unit": "m³"}
